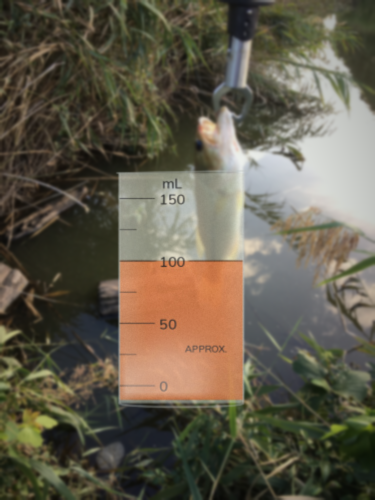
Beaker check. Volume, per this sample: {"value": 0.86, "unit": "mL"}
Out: {"value": 100, "unit": "mL"}
